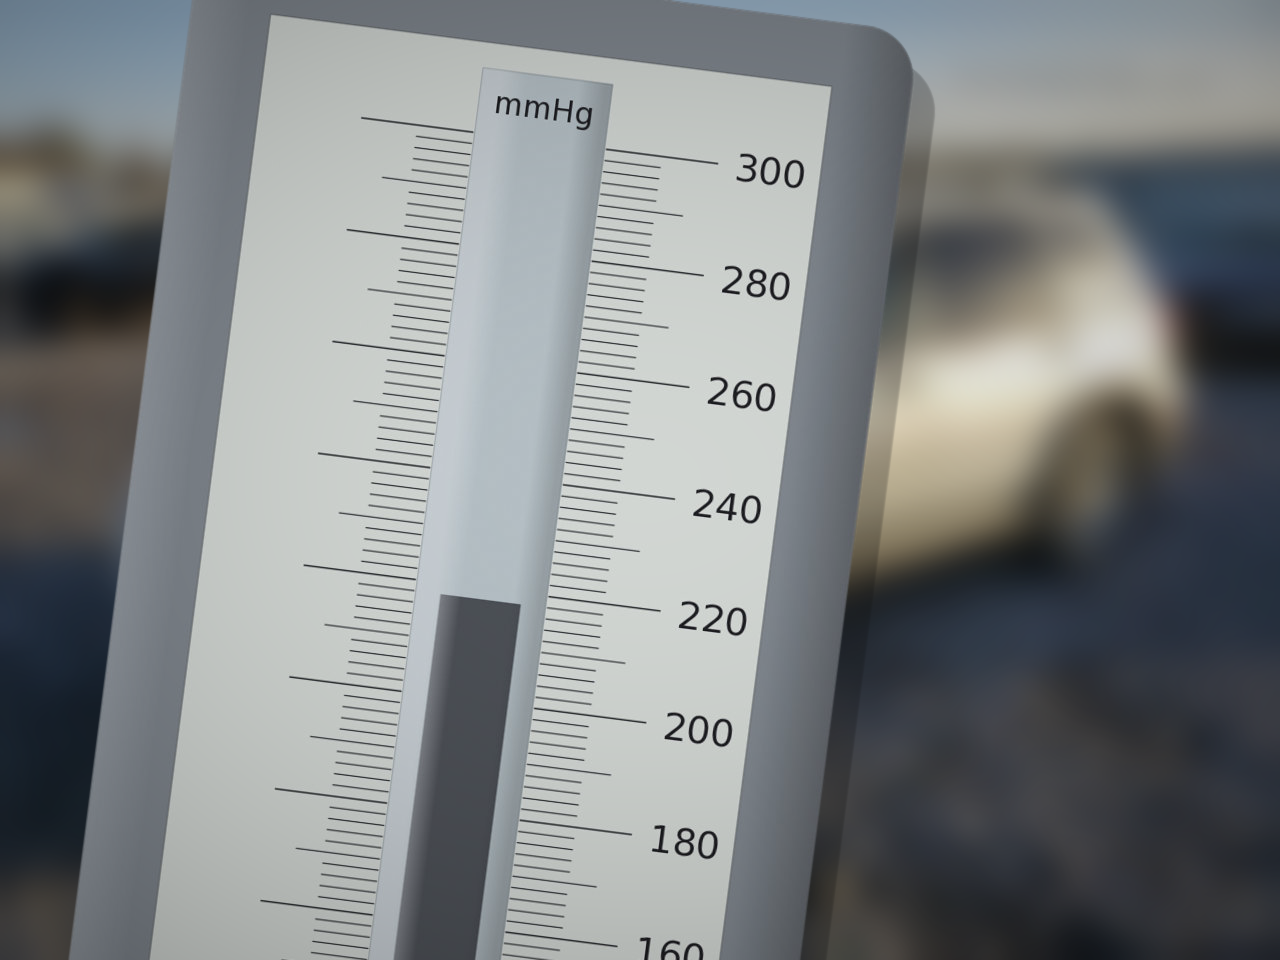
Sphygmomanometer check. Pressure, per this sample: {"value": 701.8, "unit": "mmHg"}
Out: {"value": 218, "unit": "mmHg"}
